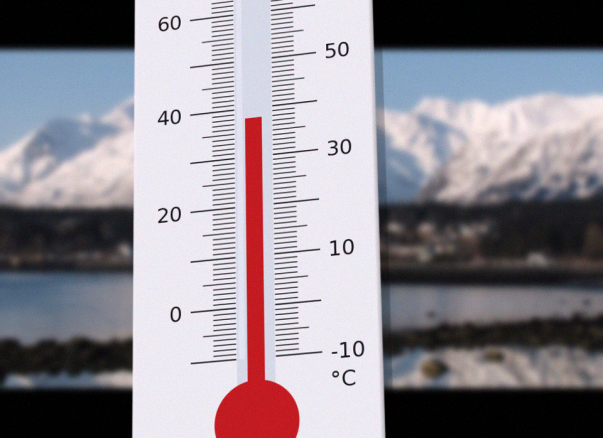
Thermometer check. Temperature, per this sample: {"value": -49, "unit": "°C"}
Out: {"value": 38, "unit": "°C"}
